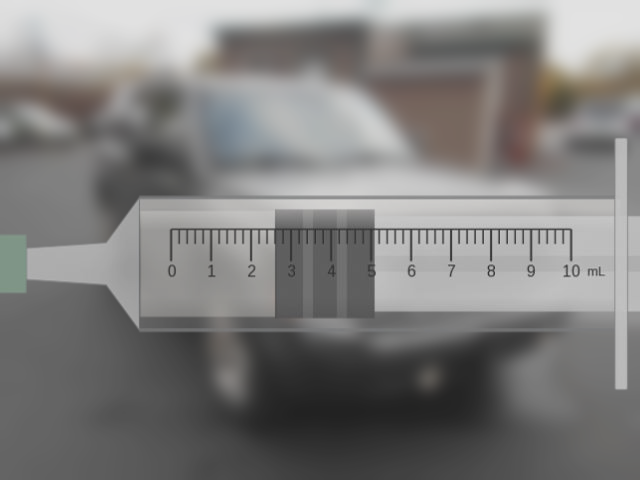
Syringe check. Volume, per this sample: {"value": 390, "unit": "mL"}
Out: {"value": 2.6, "unit": "mL"}
